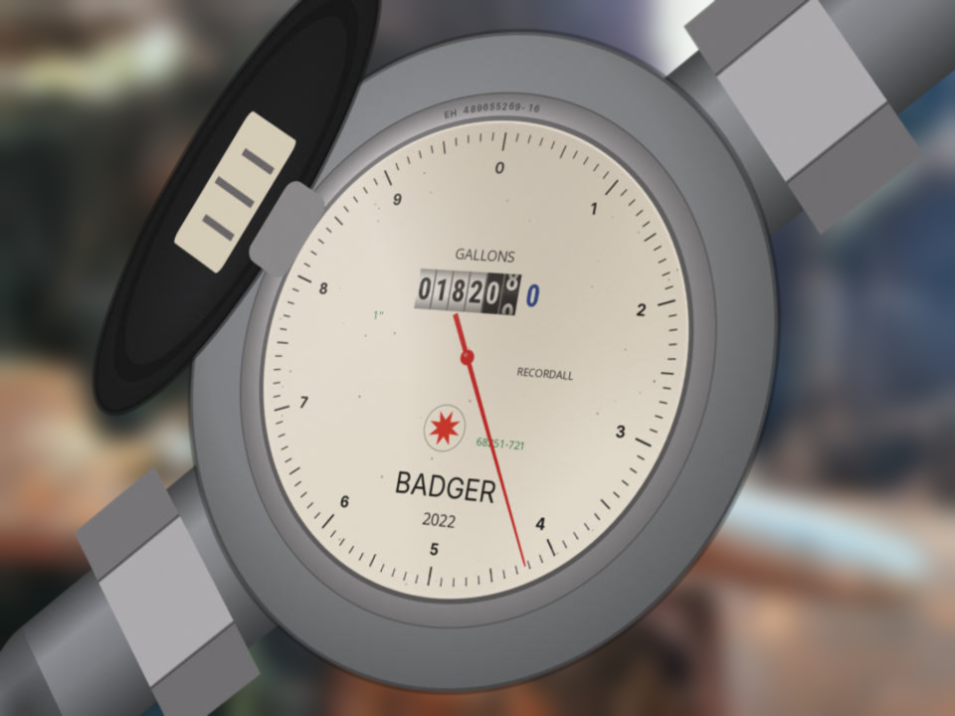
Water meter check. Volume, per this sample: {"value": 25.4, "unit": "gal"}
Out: {"value": 182084.2, "unit": "gal"}
